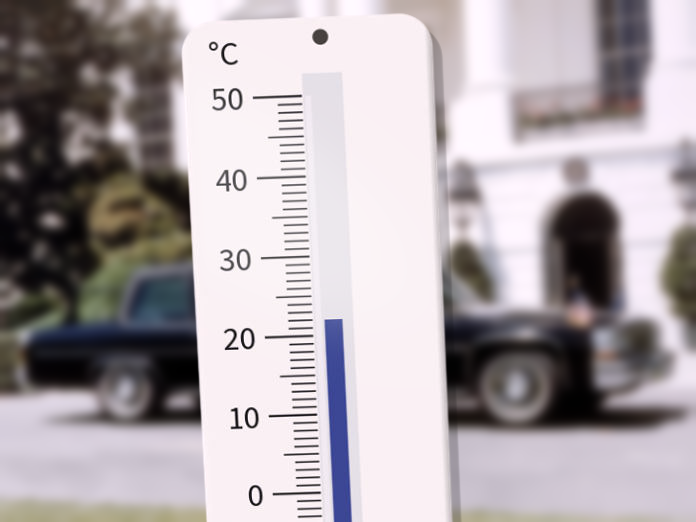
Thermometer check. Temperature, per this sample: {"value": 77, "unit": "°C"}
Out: {"value": 22, "unit": "°C"}
